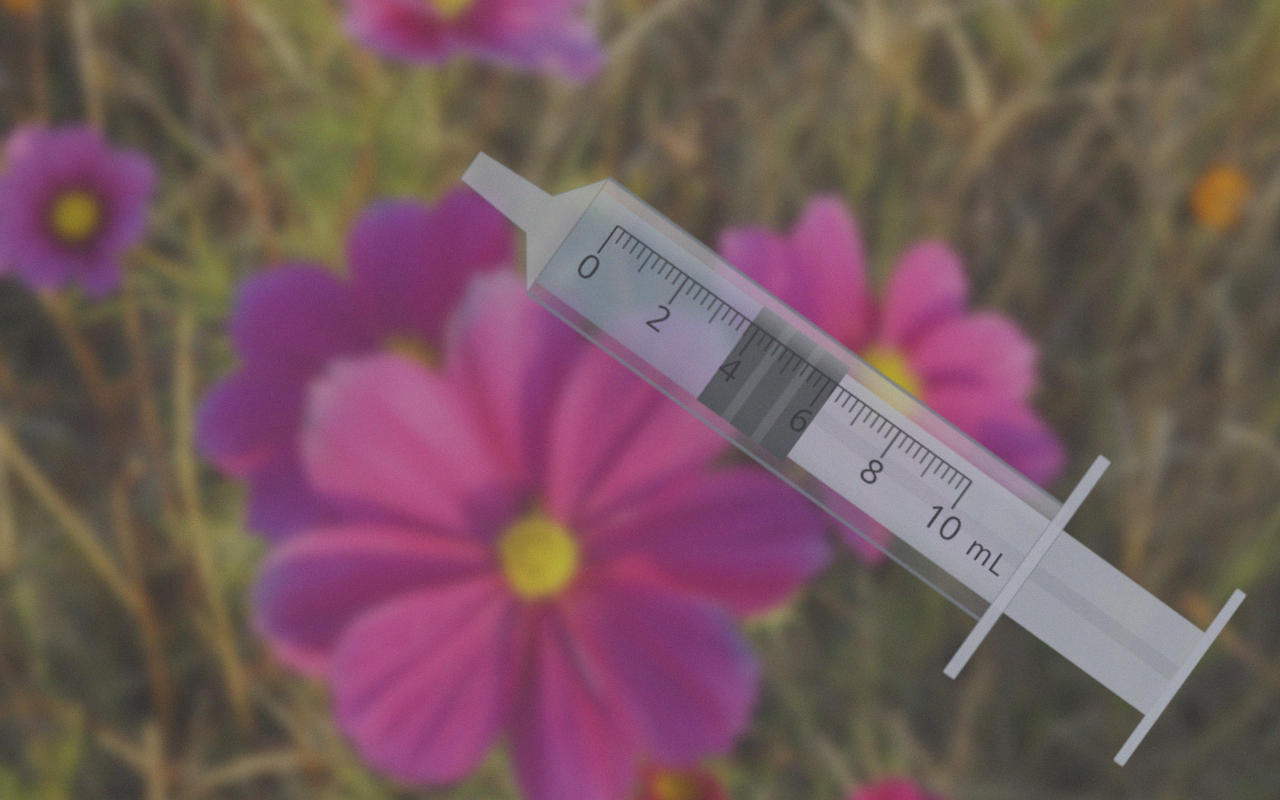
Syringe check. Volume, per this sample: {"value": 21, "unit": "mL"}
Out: {"value": 3.8, "unit": "mL"}
